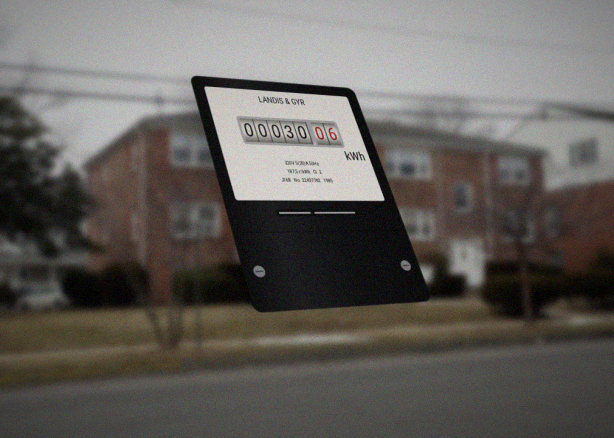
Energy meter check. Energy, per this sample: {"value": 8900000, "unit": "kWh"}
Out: {"value": 30.06, "unit": "kWh"}
